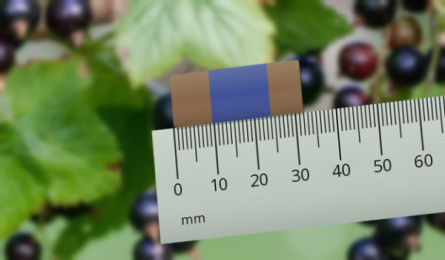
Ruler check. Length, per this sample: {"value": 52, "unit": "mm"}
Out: {"value": 32, "unit": "mm"}
